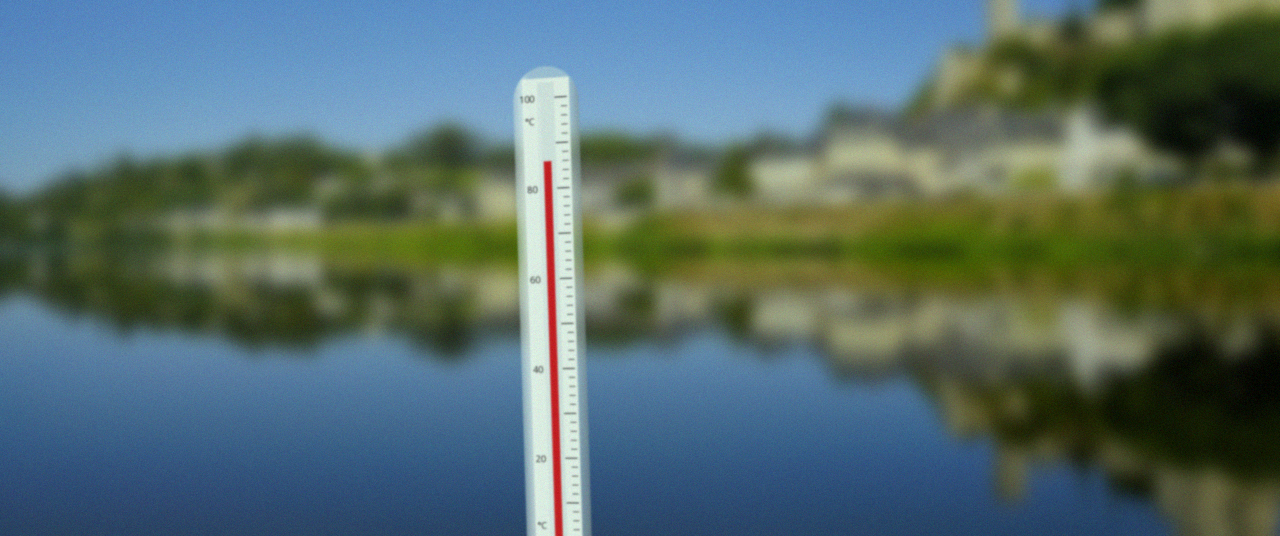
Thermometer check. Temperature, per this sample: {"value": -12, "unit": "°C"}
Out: {"value": 86, "unit": "°C"}
